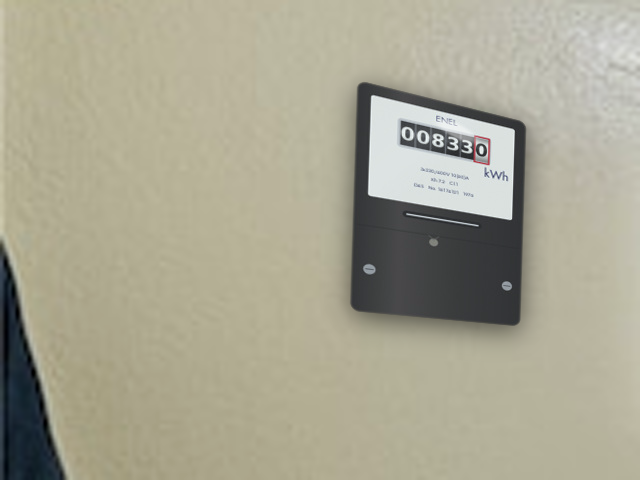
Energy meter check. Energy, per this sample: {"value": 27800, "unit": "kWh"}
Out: {"value": 833.0, "unit": "kWh"}
